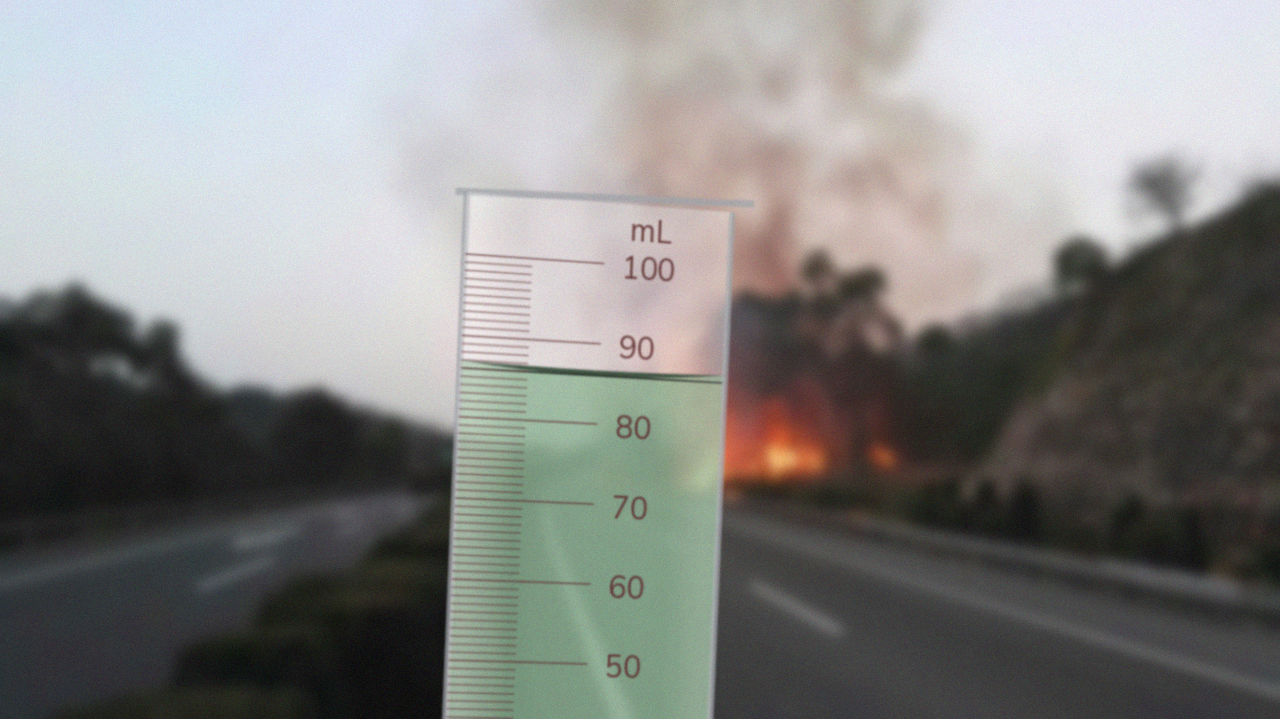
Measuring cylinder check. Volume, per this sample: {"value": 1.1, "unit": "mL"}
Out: {"value": 86, "unit": "mL"}
